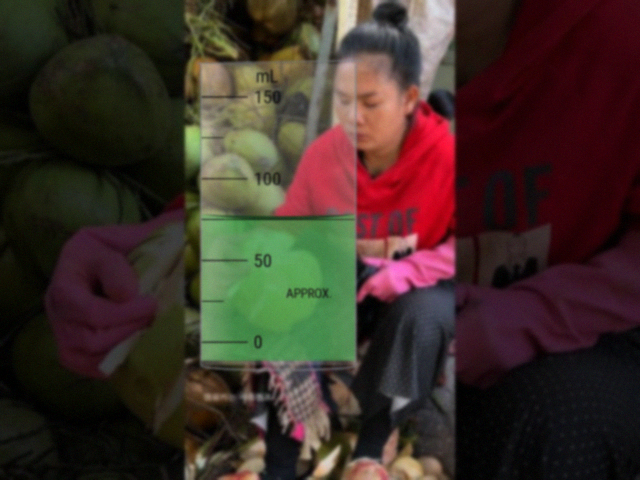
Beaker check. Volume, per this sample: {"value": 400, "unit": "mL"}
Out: {"value": 75, "unit": "mL"}
